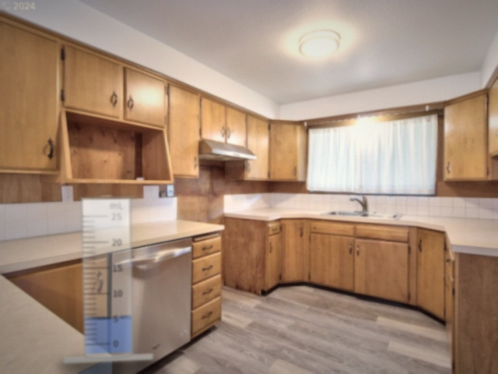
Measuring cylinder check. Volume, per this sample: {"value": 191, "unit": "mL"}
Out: {"value": 5, "unit": "mL"}
